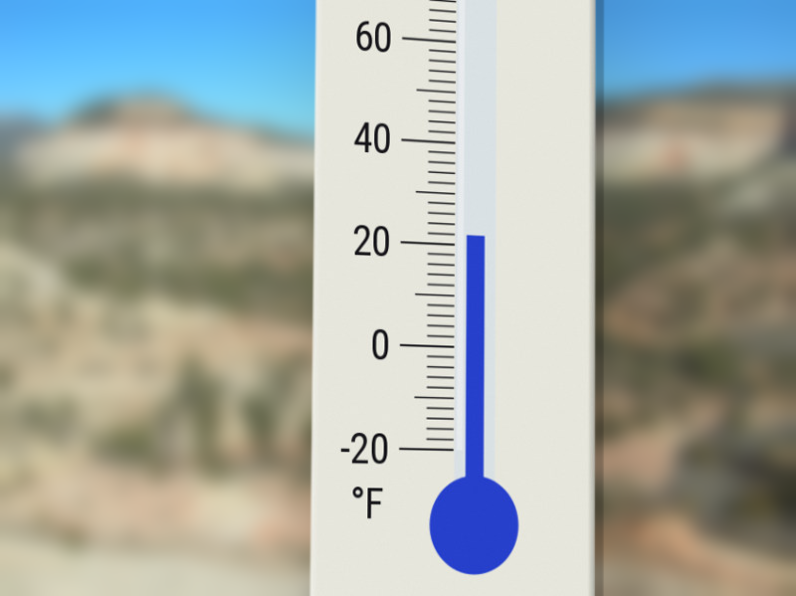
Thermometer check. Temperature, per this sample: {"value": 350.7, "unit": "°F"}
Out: {"value": 22, "unit": "°F"}
